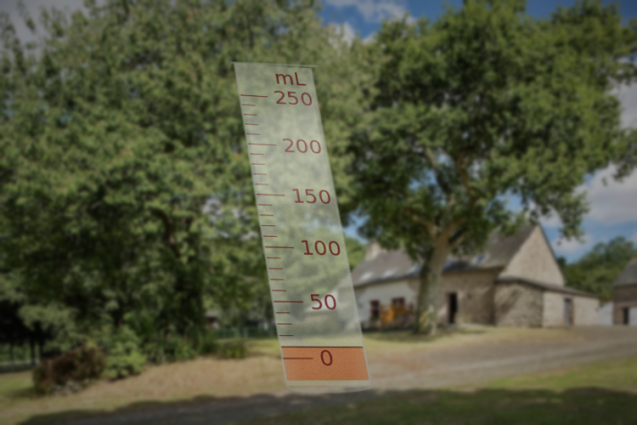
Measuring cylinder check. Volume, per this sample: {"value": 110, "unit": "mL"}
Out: {"value": 10, "unit": "mL"}
